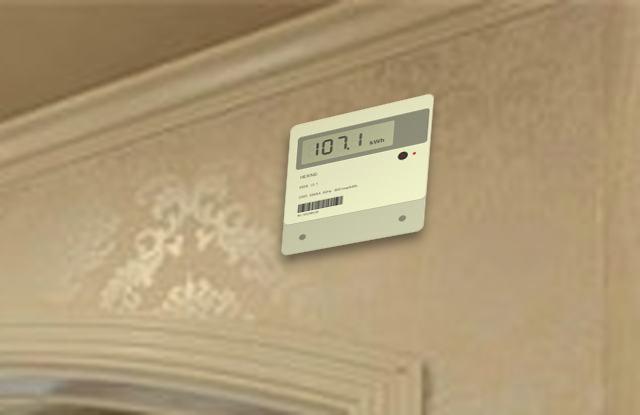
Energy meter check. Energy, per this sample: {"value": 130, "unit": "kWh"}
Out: {"value": 107.1, "unit": "kWh"}
